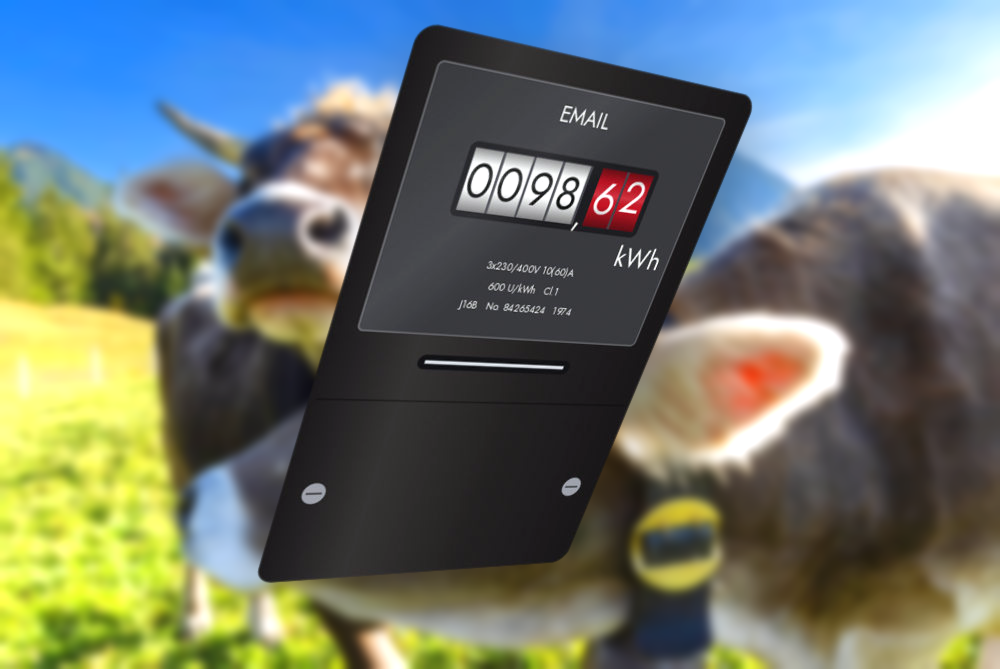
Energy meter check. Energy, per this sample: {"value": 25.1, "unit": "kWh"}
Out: {"value": 98.62, "unit": "kWh"}
